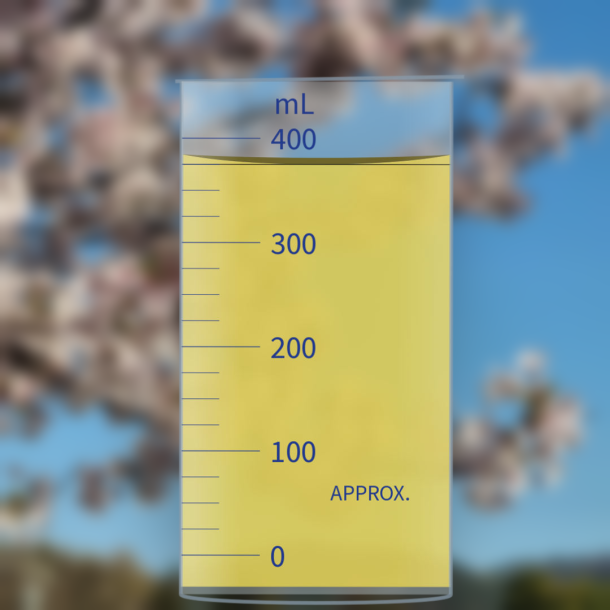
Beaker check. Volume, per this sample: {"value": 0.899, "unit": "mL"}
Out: {"value": 375, "unit": "mL"}
